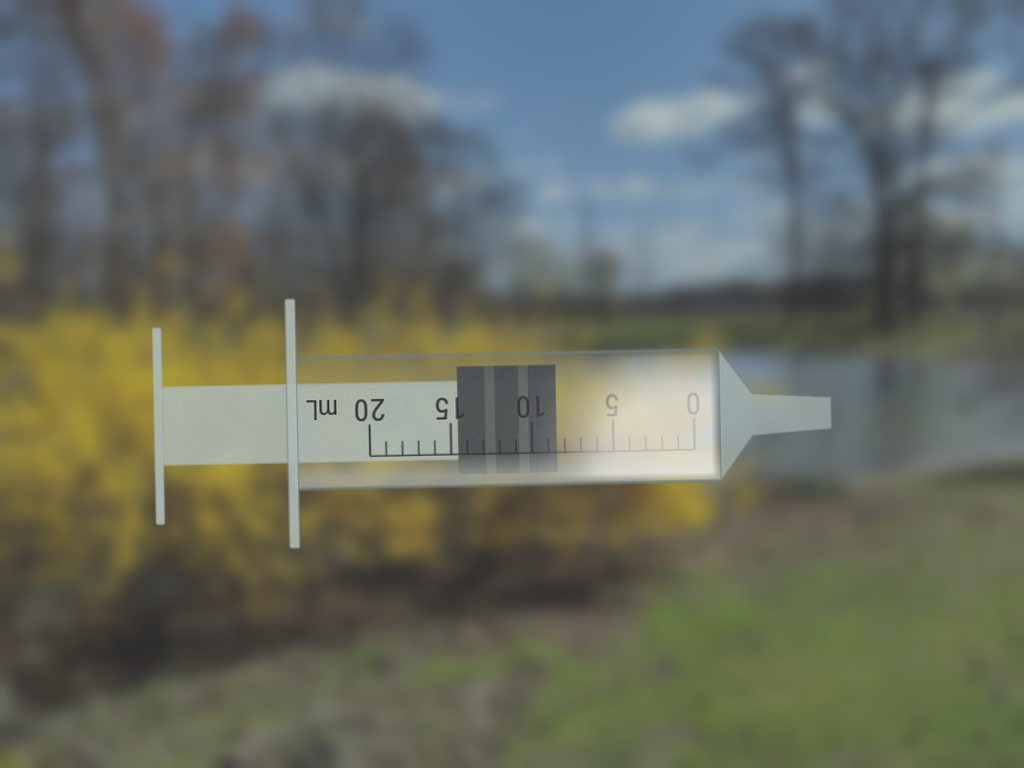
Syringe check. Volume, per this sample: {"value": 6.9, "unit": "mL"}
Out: {"value": 8.5, "unit": "mL"}
